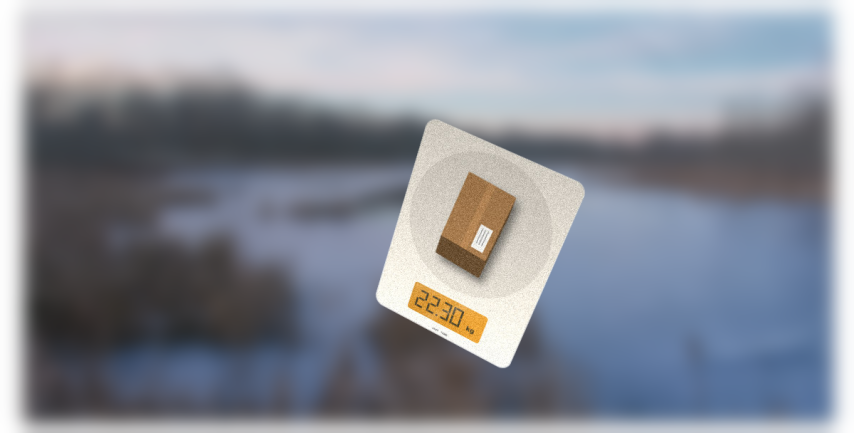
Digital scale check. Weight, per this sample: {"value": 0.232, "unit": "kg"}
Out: {"value": 22.30, "unit": "kg"}
